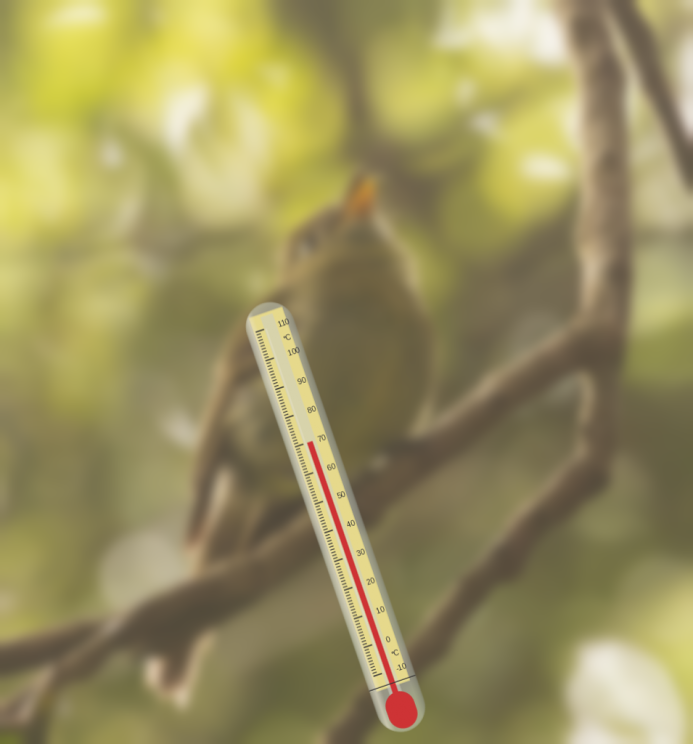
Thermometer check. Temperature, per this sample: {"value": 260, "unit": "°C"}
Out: {"value": 70, "unit": "°C"}
